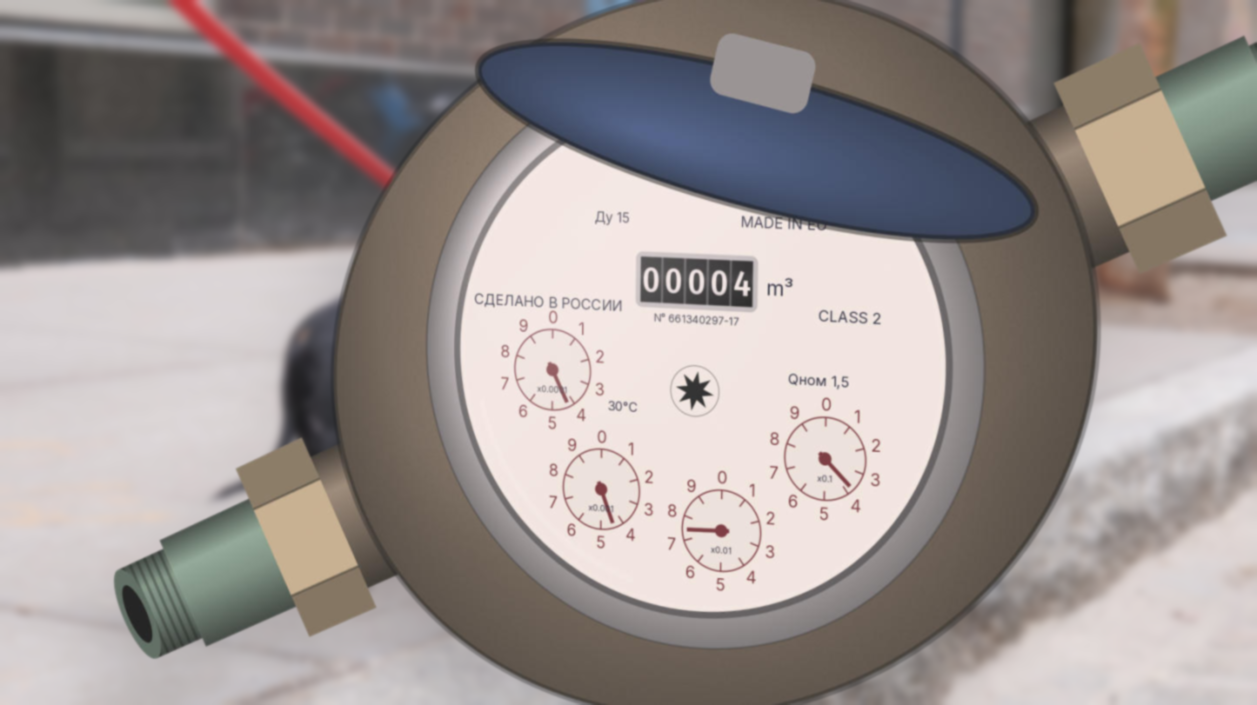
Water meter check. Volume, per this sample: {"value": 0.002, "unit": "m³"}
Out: {"value": 4.3744, "unit": "m³"}
